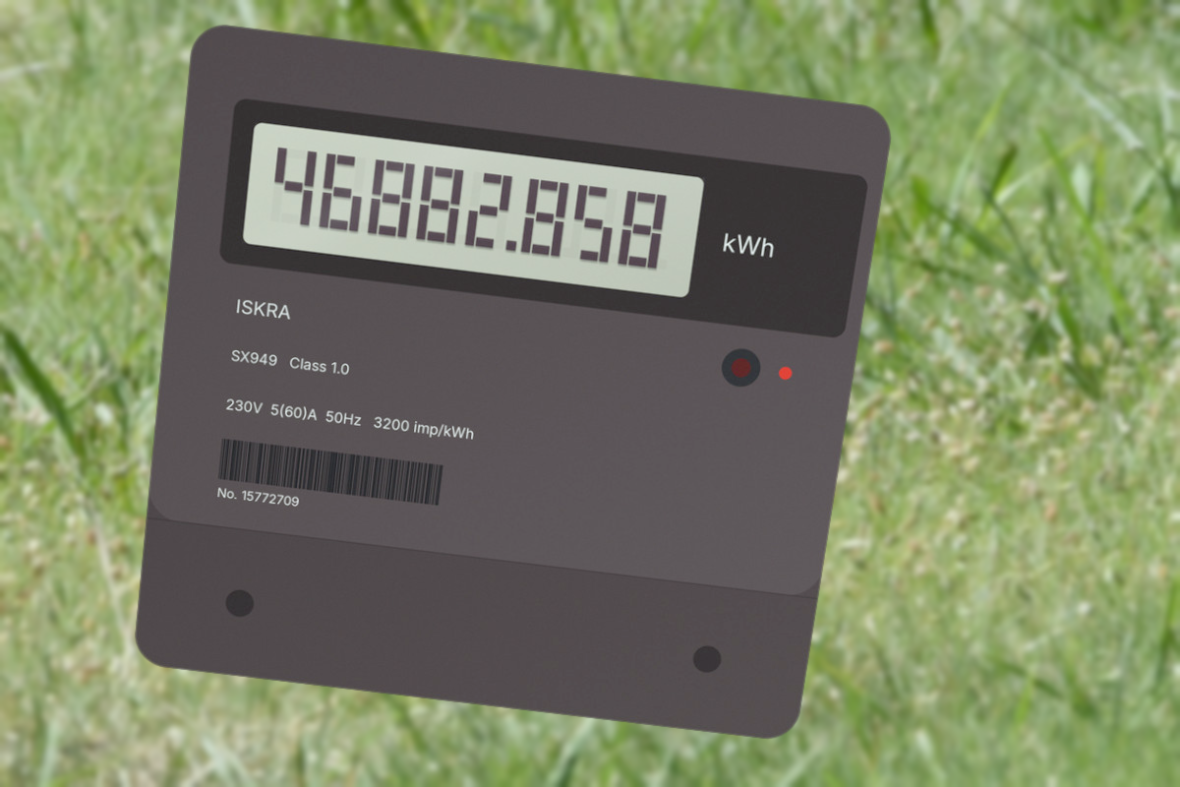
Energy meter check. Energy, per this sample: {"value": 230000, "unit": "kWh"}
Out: {"value": 46882.858, "unit": "kWh"}
